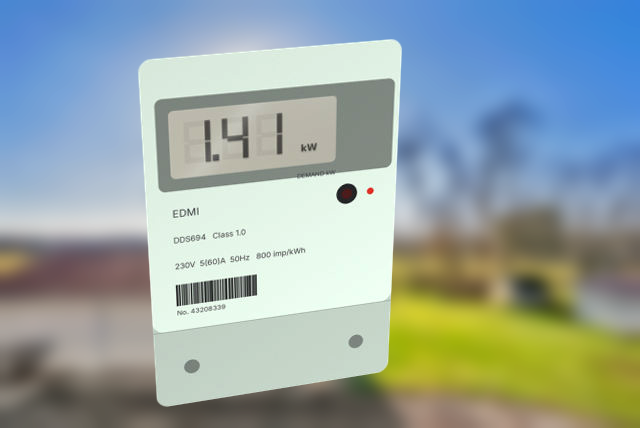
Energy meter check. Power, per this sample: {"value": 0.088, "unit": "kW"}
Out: {"value": 1.41, "unit": "kW"}
